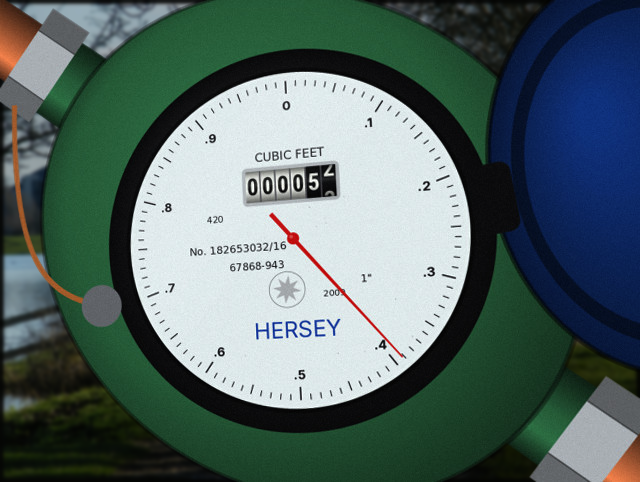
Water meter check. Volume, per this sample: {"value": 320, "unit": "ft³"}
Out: {"value": 52.39, "unit": "ft³"}
